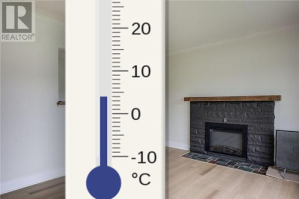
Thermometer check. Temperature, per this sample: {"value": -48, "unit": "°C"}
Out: {"value": 4, "unit": "°C"}
